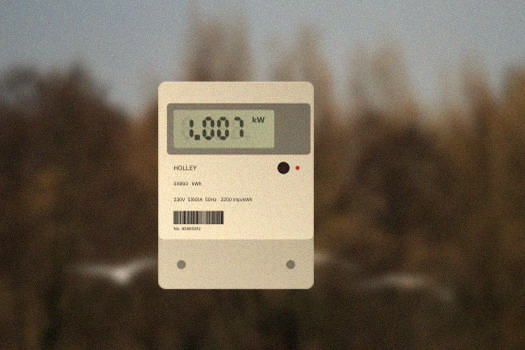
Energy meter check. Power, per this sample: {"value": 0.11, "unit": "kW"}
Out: {"value": 1.007, "unit": "kW"}
